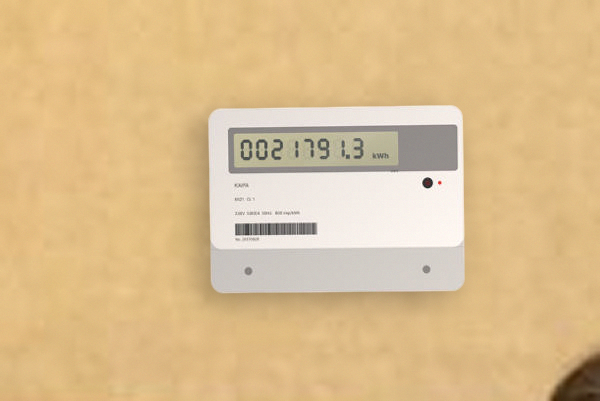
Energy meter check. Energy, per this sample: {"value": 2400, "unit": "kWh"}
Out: {"value": 21791.3, "unit": "kWh"}
